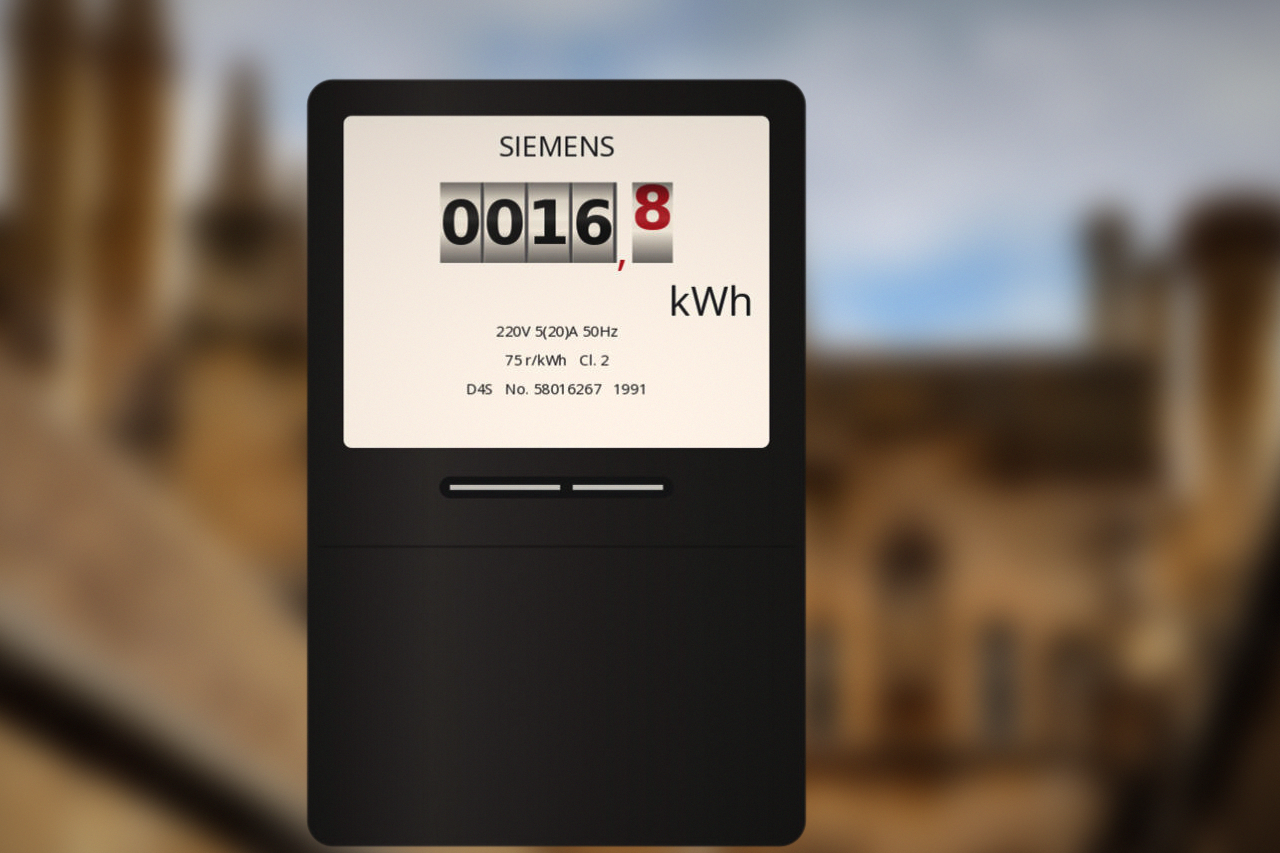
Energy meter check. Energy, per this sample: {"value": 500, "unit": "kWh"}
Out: {"value": 16.8, "unit": "kWh"}
